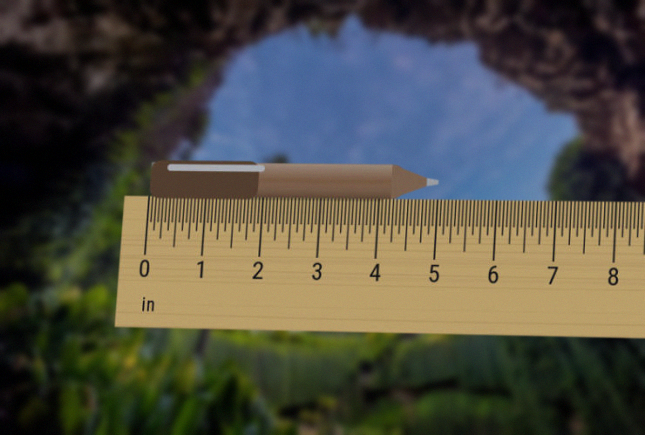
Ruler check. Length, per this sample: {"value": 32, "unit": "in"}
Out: {"value": 5, "unit": "in"}
